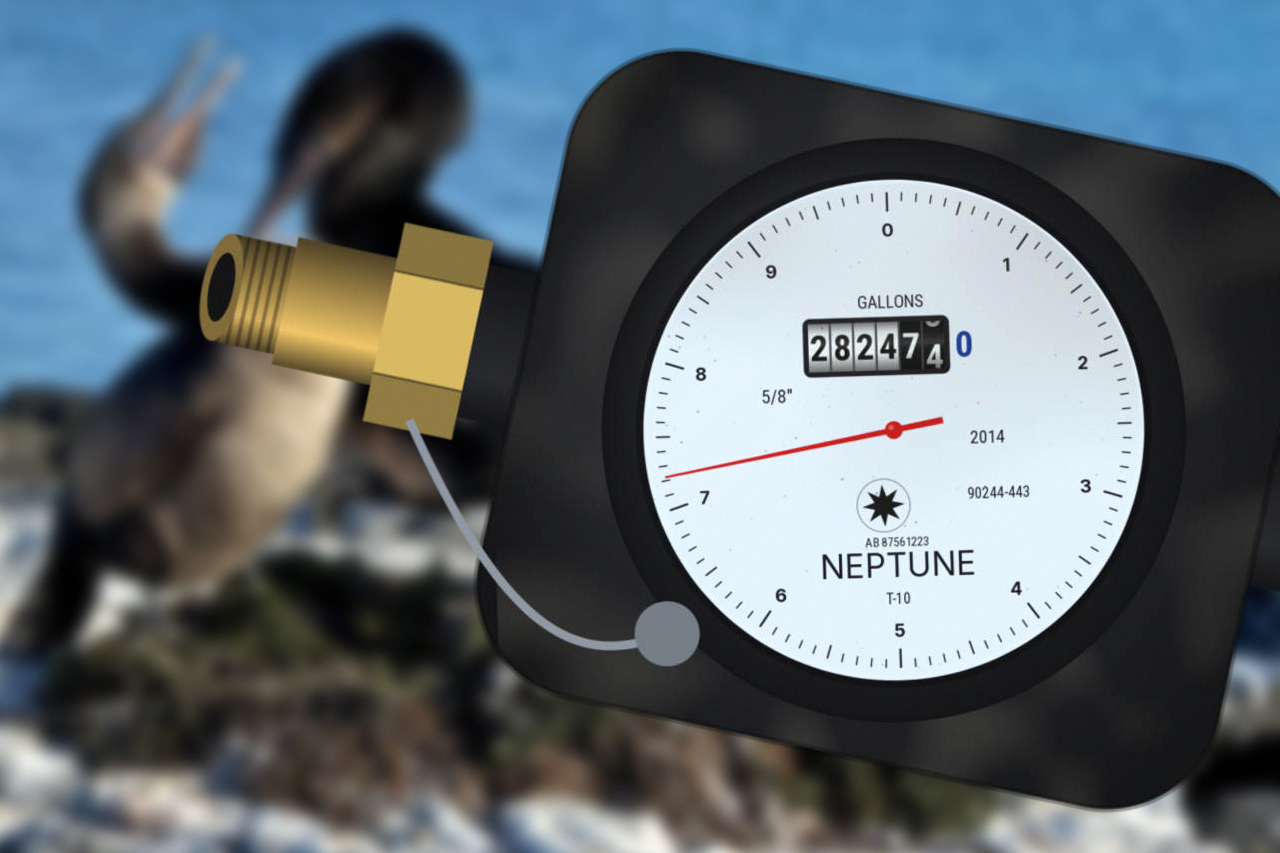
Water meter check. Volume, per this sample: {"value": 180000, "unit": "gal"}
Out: {"value": 2824737.2, "unit": "gal"}
